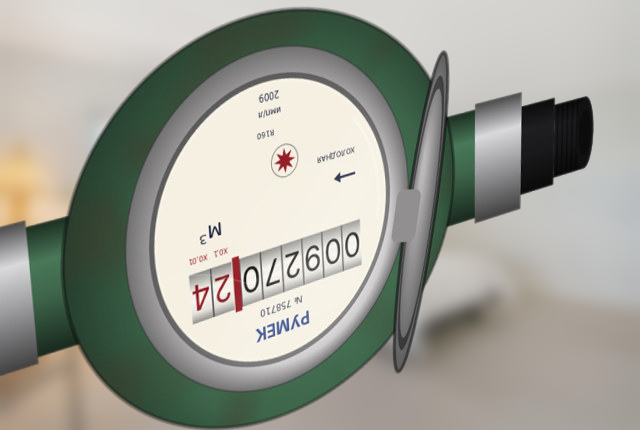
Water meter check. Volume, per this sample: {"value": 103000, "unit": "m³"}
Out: {"value": 9270.24, "unit": "m³"}
